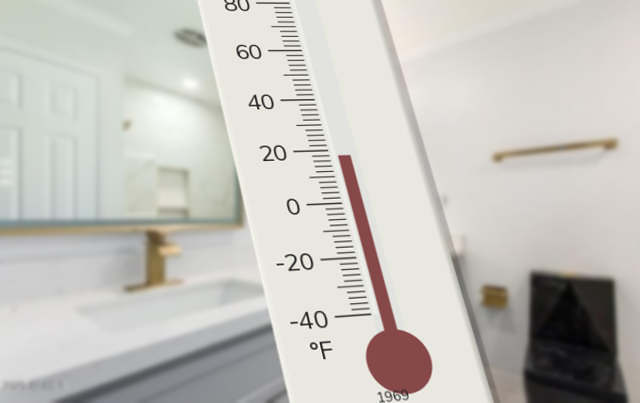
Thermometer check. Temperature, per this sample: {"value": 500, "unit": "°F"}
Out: {"value": 18, "unit": "°F"}
